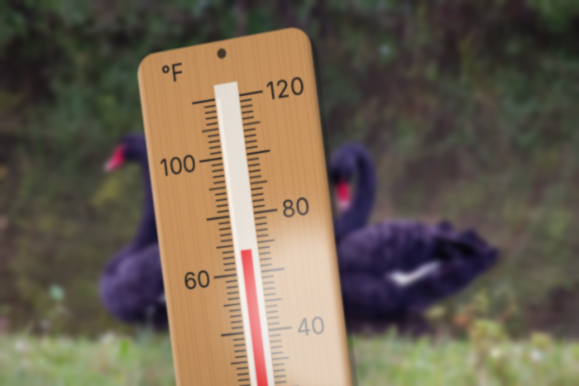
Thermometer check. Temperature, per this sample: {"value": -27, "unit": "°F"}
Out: {"value": 68, "unit": "°F"}
